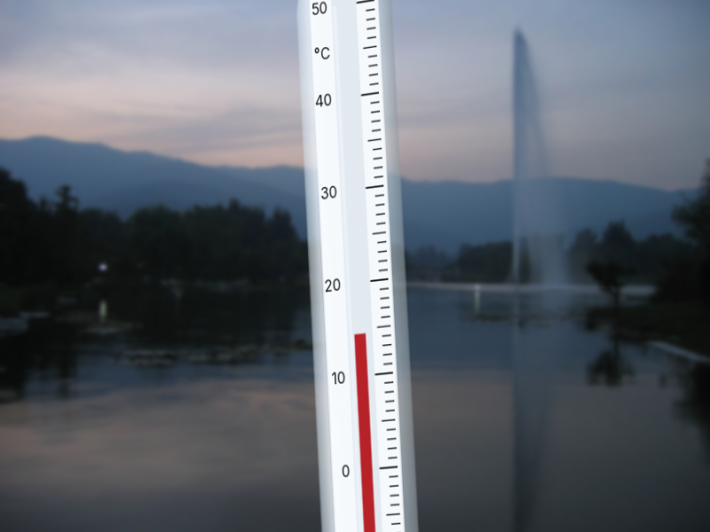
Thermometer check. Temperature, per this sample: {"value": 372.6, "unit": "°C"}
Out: {"value": 14.5, "unit": "°C"}
